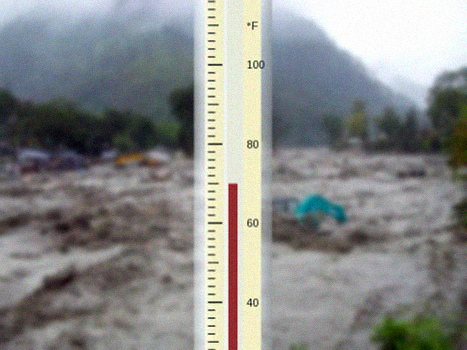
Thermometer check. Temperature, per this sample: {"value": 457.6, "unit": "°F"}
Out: {"value": 70, "unit": "°F"}
